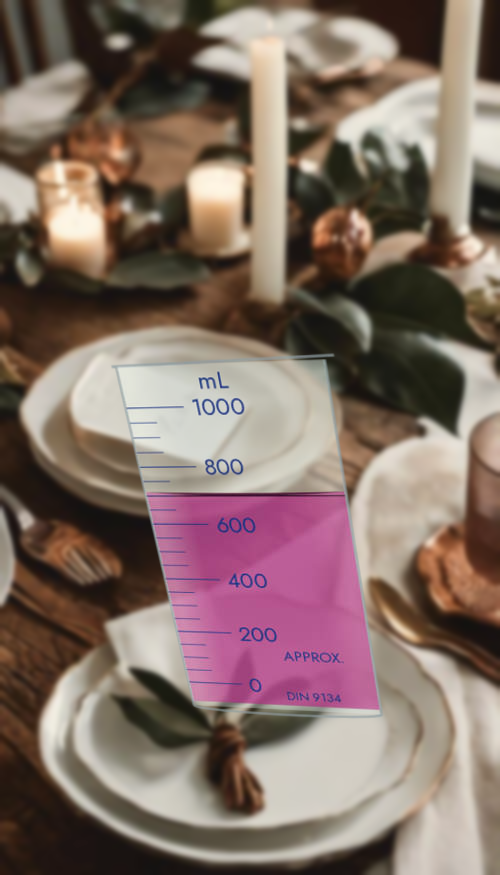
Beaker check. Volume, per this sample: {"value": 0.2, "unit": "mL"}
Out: {"value": 700, "unit": "mL"}
